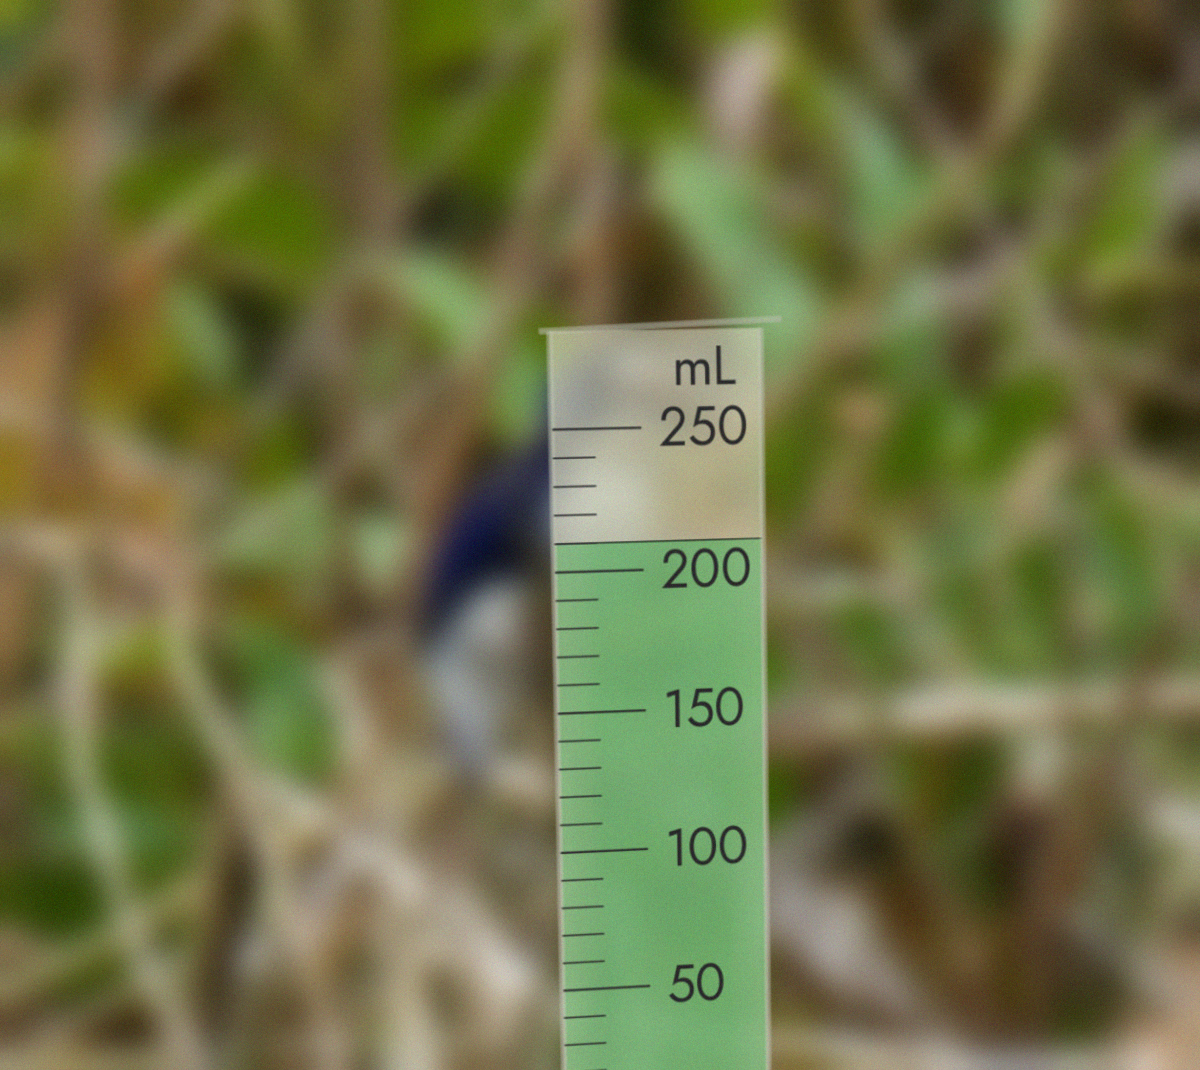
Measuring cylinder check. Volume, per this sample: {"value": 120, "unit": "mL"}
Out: {"value": 210, "unit": "mL"}
